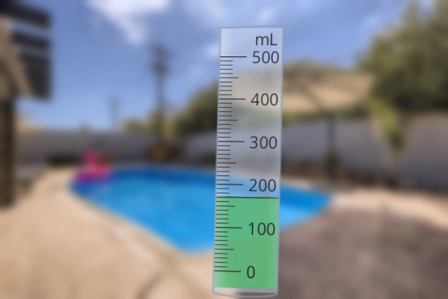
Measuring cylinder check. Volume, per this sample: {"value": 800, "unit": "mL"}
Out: {"value": 170, "unit": "mL"}
